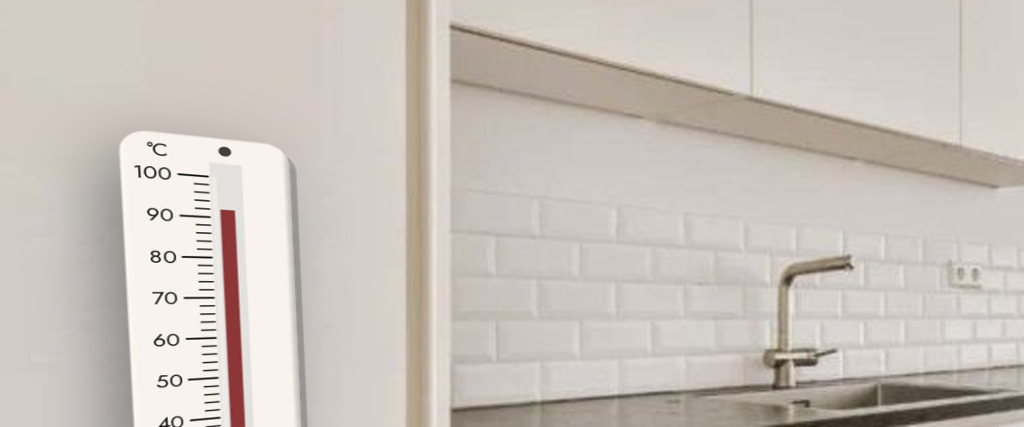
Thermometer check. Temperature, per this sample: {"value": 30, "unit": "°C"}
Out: {"value": 92, "unit": "°C"}
